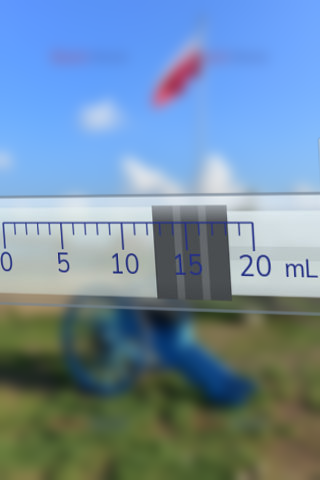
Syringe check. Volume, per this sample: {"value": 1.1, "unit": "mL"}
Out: {"value": 12.5, "unit": "mL"}
